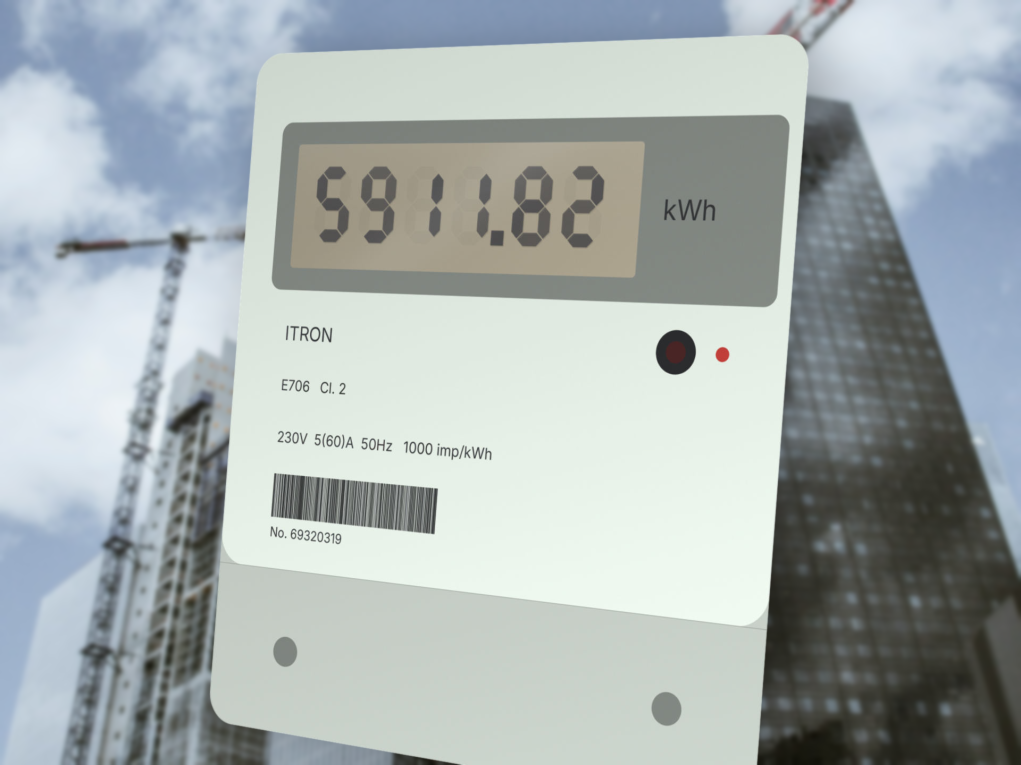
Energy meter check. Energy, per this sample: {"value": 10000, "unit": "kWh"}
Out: {"value": 5911.82, "unit": "kWh"}
